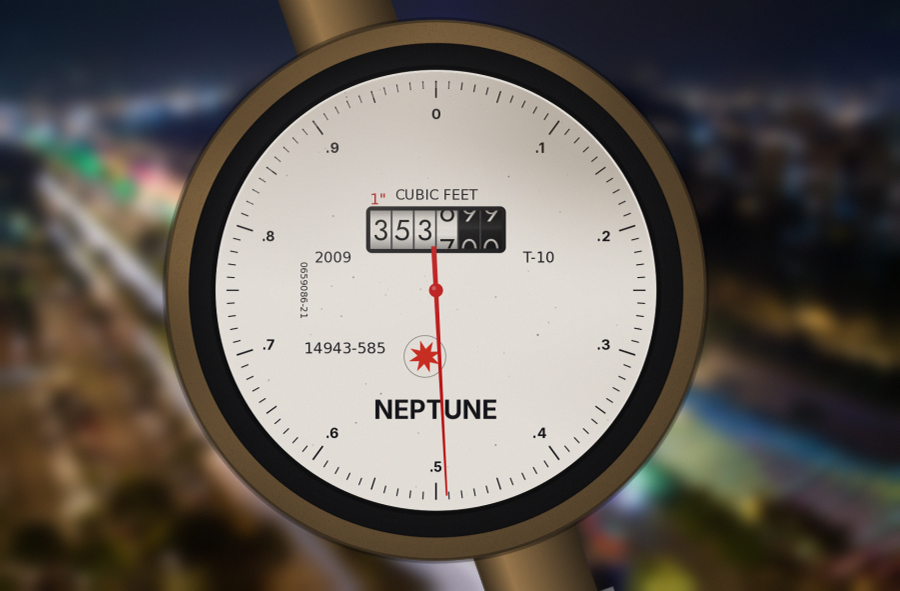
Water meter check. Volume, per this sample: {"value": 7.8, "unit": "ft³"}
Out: {"value": 353699.49, "unit": "ft³"}
